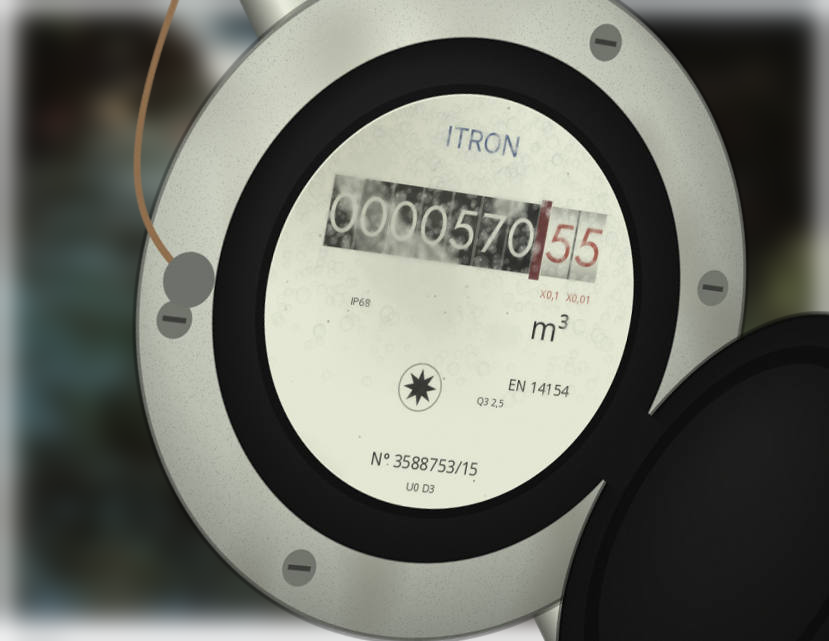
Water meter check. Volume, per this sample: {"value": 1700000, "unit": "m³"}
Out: {"value": 570.55, "unit": "m³"}
